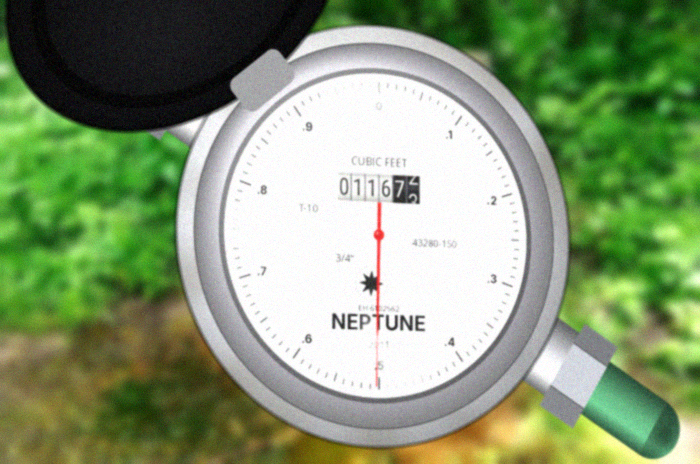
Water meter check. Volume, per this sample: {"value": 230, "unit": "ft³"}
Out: {"value": 11672.50, "unit": "ft³"}
